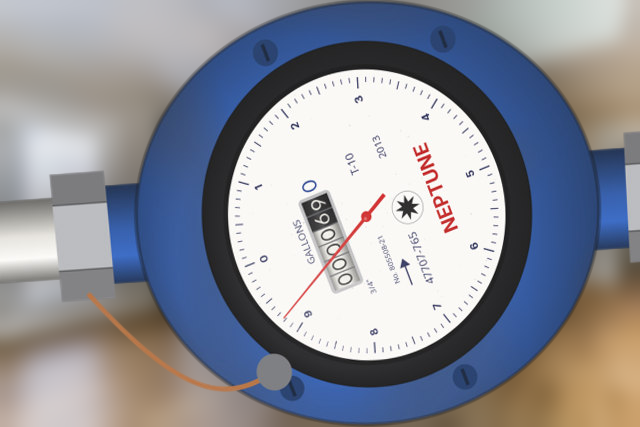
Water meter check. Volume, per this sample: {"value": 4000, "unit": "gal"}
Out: {"value": 689.2, "unit": "gal"}
